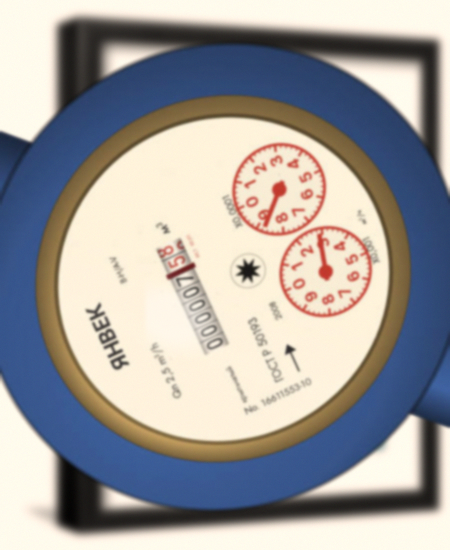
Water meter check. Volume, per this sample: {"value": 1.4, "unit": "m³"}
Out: {"value": 7.5828, "unit": "m³"}
